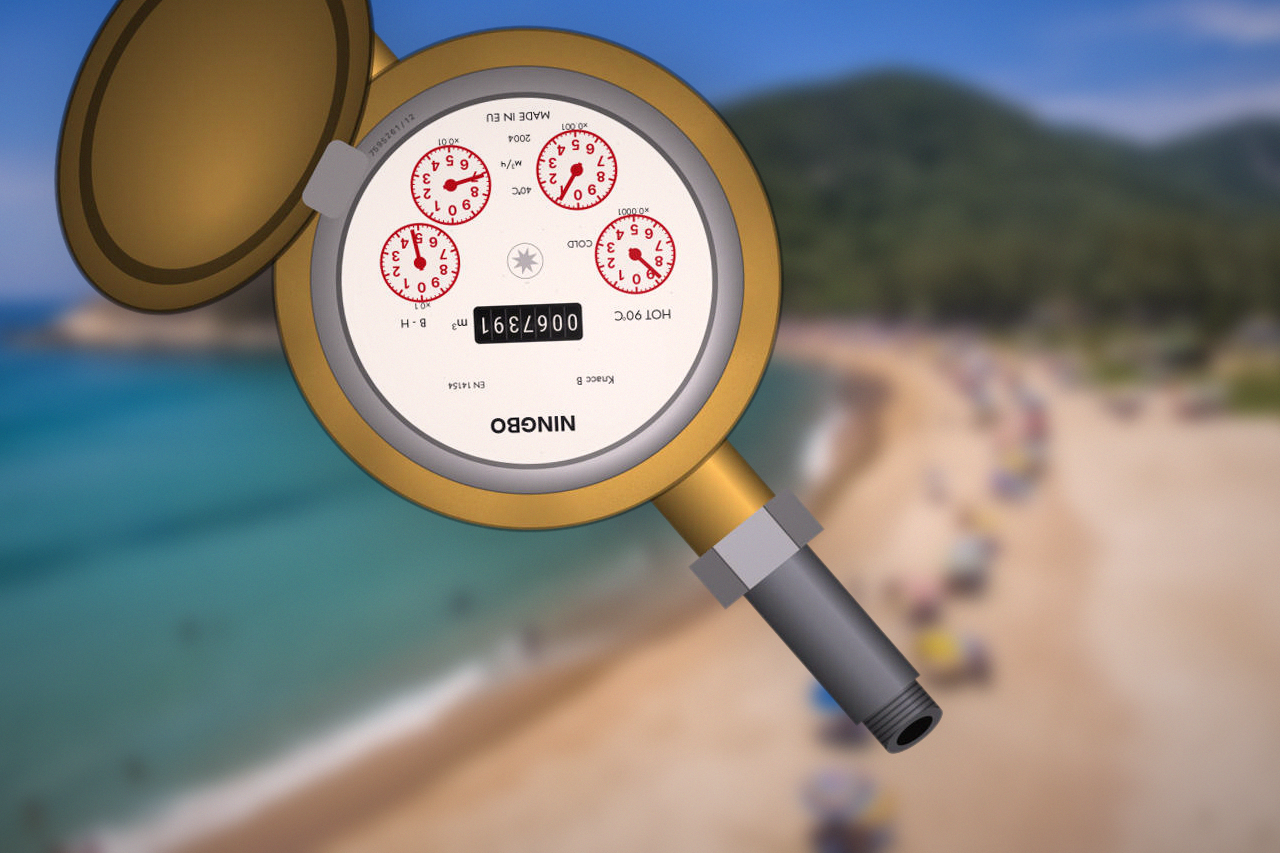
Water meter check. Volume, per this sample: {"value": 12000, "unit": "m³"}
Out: {"value": 67391.4708, "unit": "m³"}
